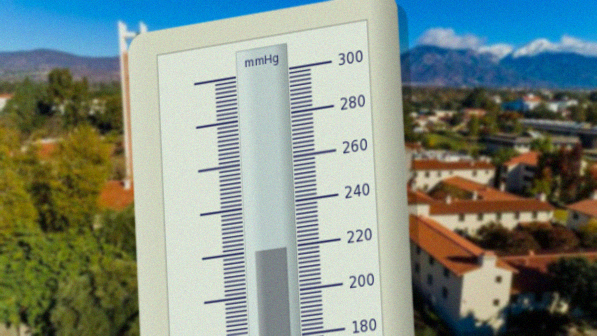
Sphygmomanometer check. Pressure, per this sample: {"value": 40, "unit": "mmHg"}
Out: {"value": 220, "unit": "mmHg"}
